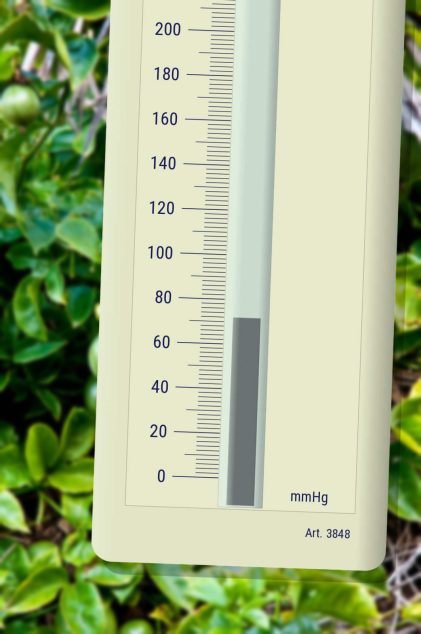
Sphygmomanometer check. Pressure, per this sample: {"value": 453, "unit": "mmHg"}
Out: {"value": 72, "unit": "mmHg"}
